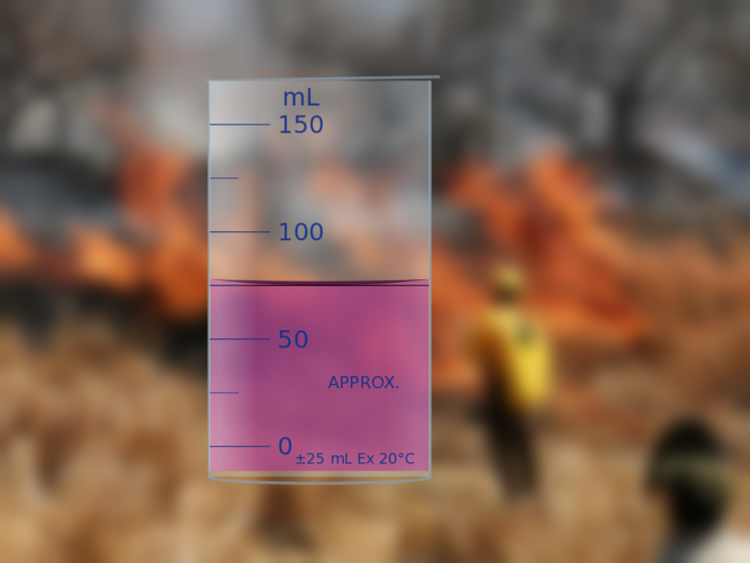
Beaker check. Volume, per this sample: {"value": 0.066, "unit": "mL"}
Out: {"value": 75, "unit": "mL"}
